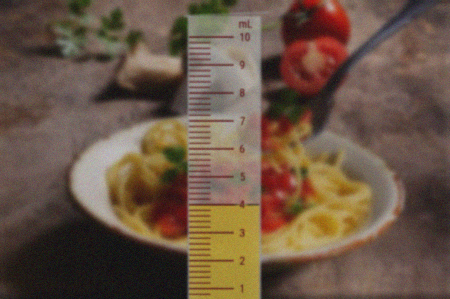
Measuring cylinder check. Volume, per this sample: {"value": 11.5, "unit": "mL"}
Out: {"value": 4, "unit": "mL"}
